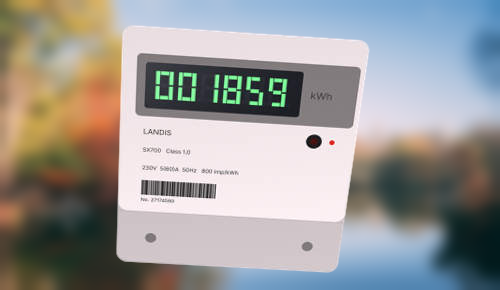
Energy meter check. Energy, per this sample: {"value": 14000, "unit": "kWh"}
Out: {"value": 1859, "unit": "kWh"}
